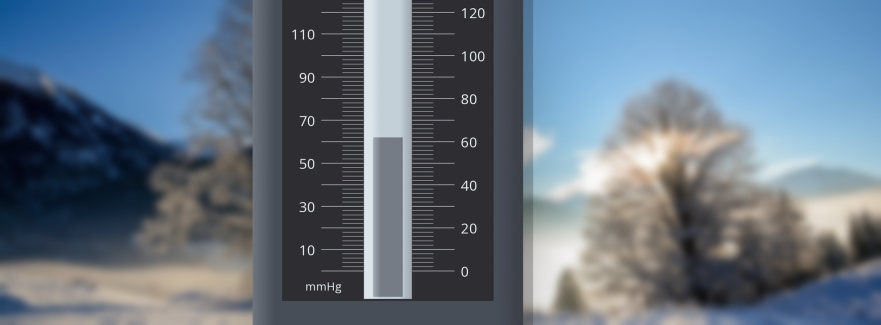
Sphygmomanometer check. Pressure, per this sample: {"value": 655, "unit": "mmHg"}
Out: {"value": 62, "unit": "mmHg"}
